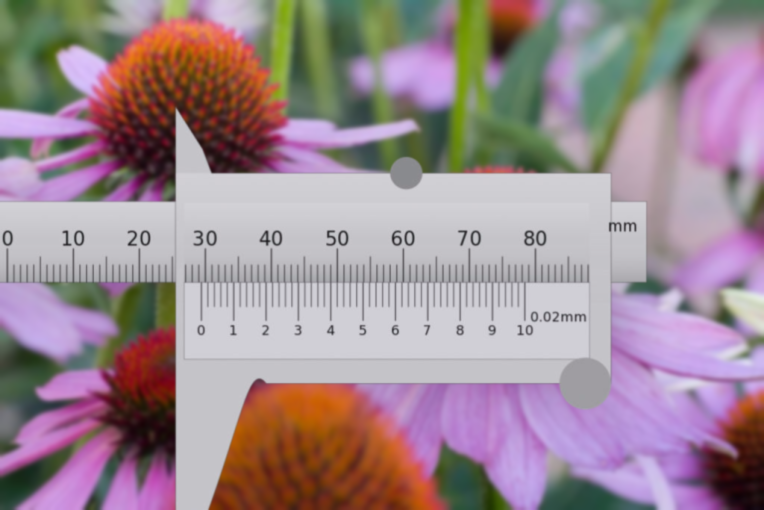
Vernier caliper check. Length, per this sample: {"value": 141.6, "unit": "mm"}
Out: {"value": 29.4, "unit": "mm"}
